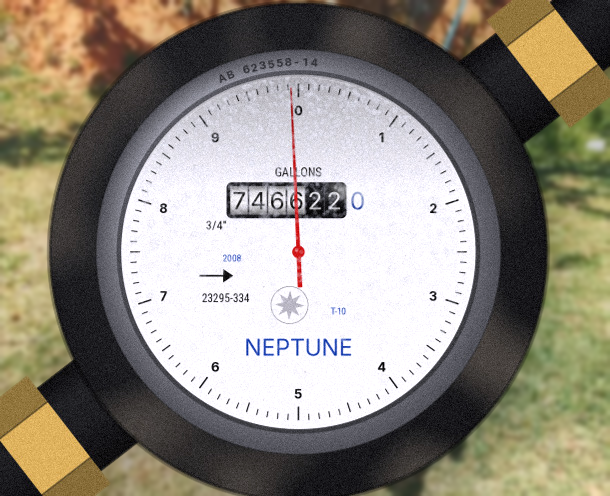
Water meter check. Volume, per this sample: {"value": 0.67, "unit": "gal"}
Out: {"value": 7466219.9, "unit": "gal"}
